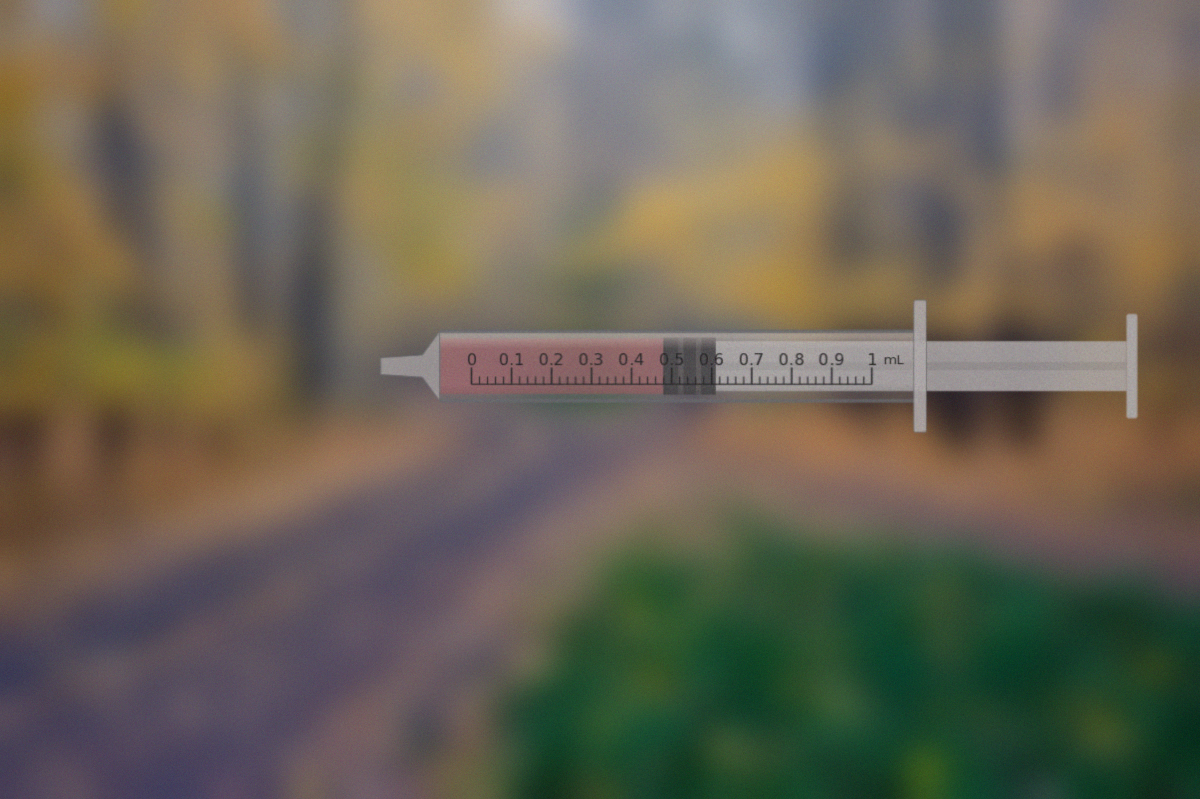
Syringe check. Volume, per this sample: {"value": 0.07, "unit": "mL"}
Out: {"value": 0.48, "unit": "mL"}
